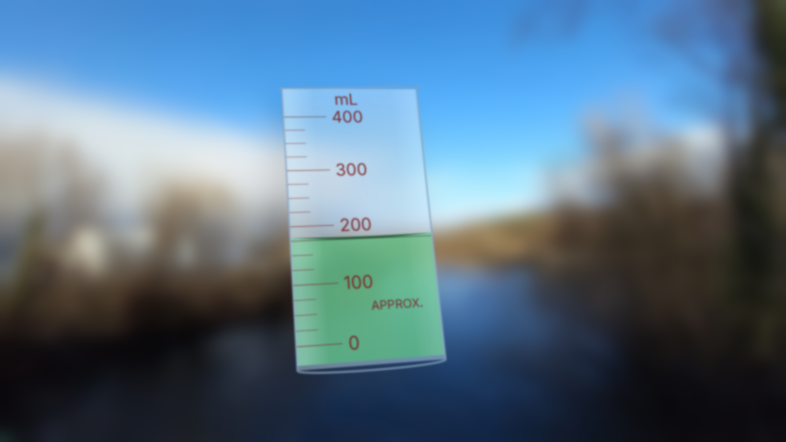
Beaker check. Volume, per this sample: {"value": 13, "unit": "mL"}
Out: {"value": 175, "unit": "mL"}
